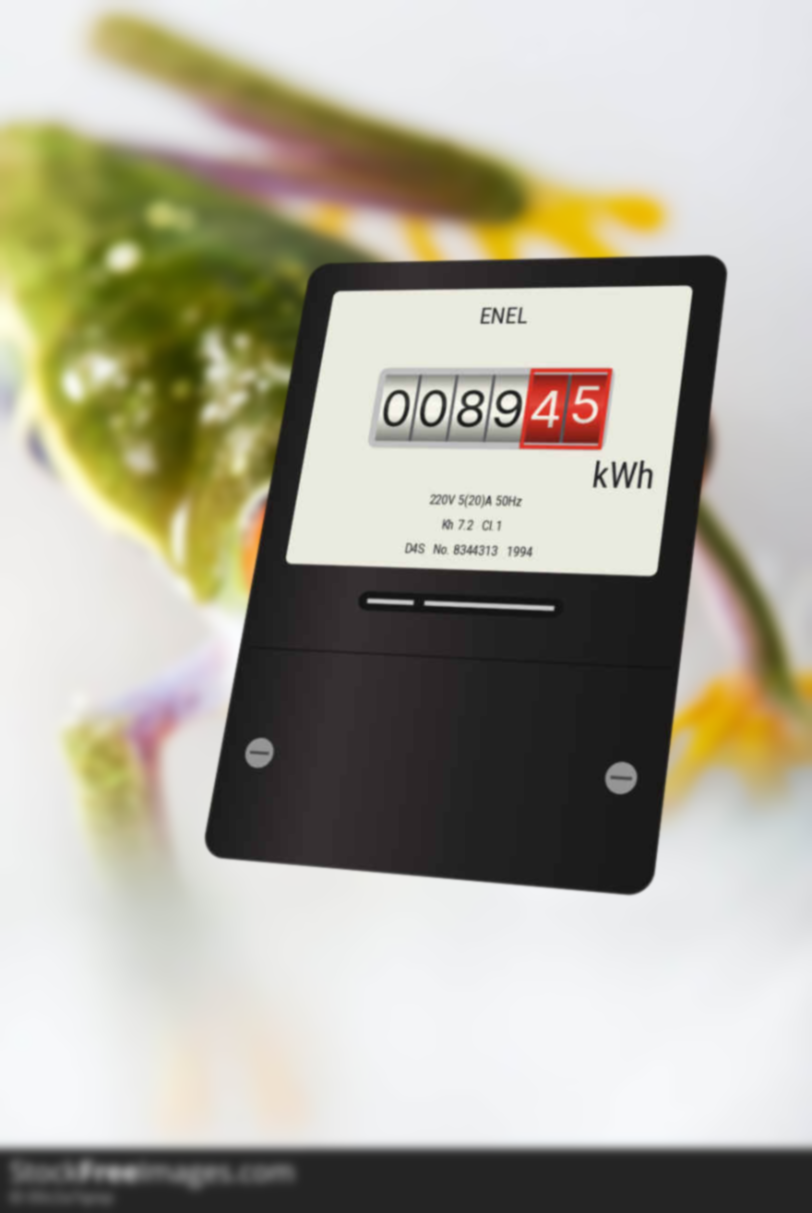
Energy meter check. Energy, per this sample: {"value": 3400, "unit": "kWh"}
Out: {"value": 89.45, "unit": "kWh"}
